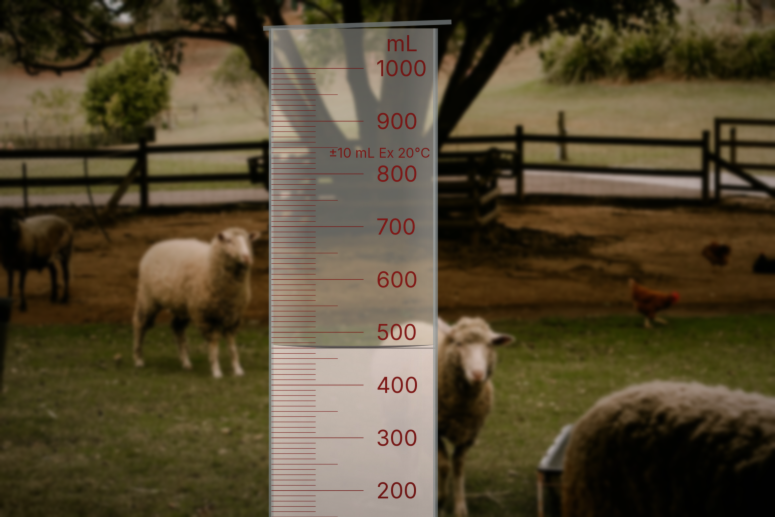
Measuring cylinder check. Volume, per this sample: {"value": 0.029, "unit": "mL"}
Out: {"value": 470, "unit": "mL"}
